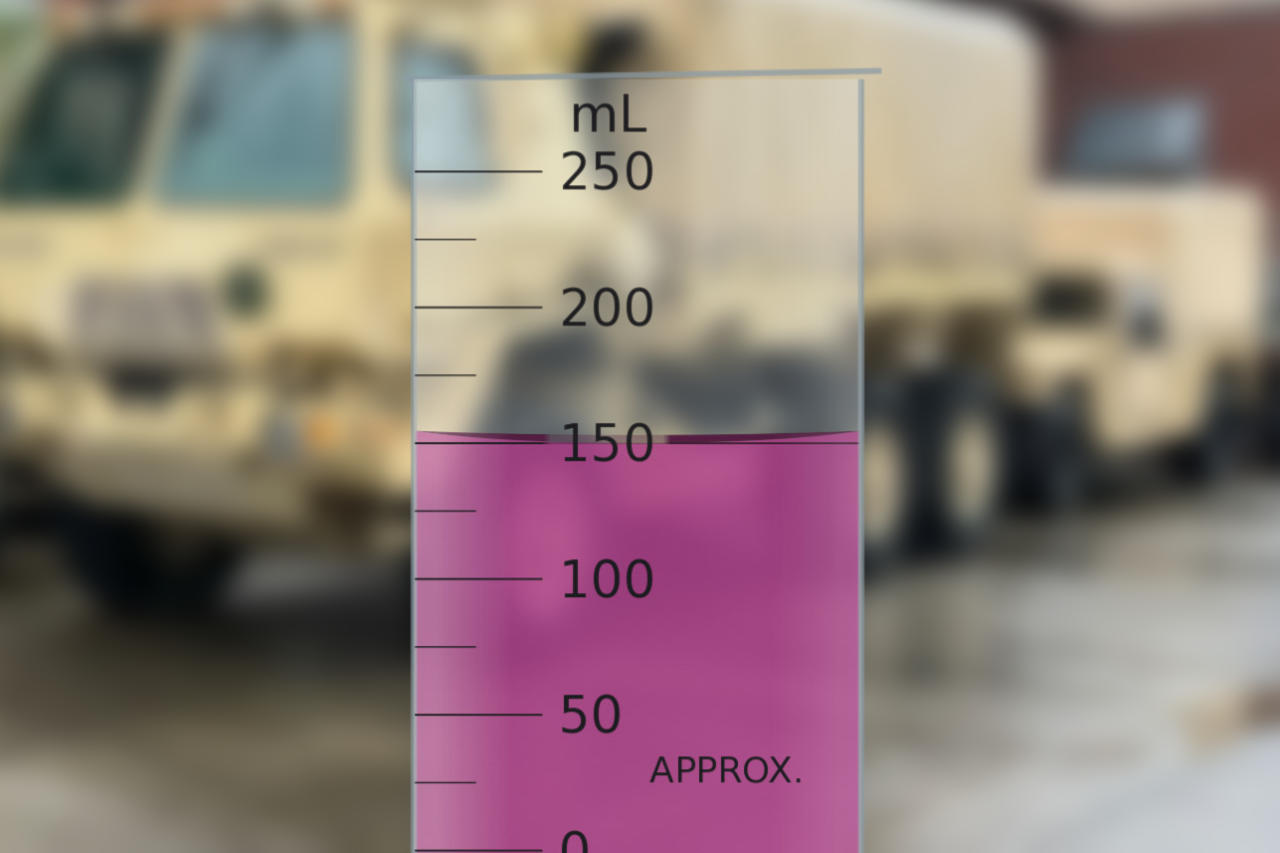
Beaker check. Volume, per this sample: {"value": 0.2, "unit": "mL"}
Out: {"value": 150, "unit": "mL"}
